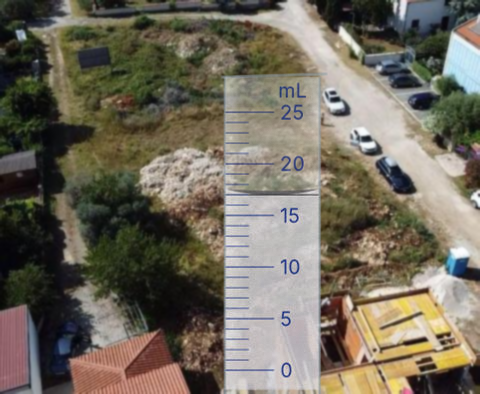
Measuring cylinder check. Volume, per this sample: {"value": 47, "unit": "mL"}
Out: {"value": 17, "unit": "mL"}
